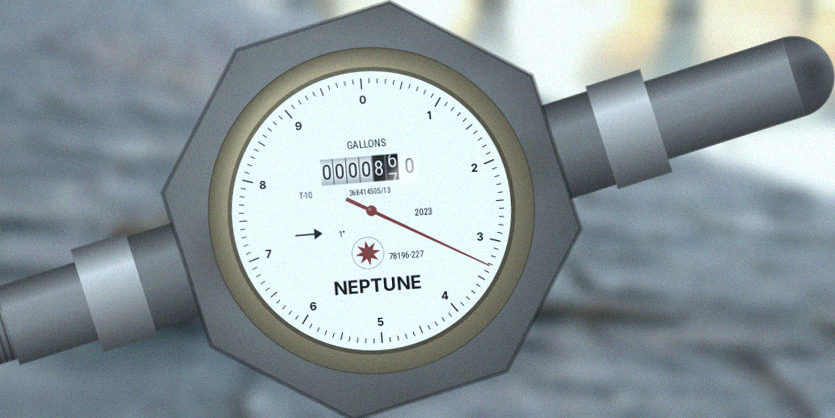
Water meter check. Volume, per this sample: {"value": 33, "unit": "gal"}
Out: {"value": 863.3, "unit": "gal"}
